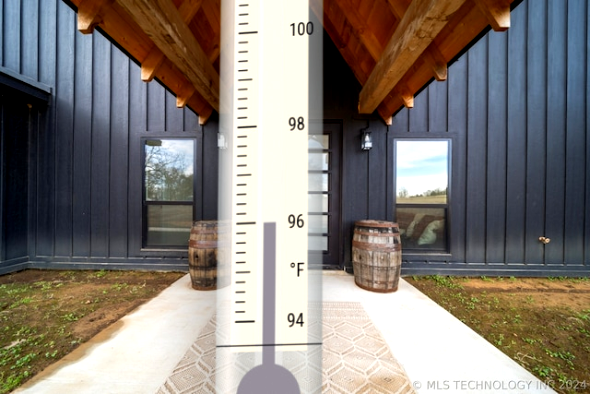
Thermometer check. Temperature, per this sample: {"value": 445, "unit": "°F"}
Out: {"value": 96, "unit": "°F"}
